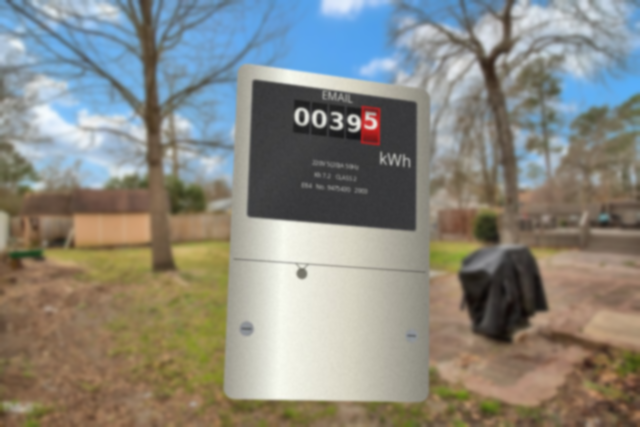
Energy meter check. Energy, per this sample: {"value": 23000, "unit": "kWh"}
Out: {"value": 39.5, "unit": "kWh"}
